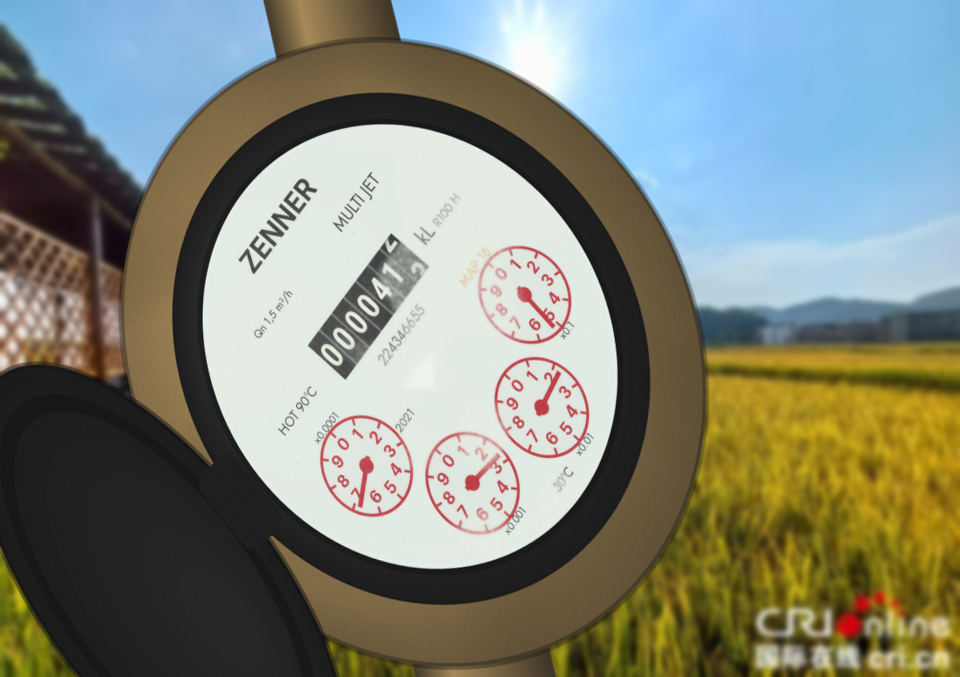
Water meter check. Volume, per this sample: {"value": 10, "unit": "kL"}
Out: {"value": 412.5226, "unit": "kL"}
